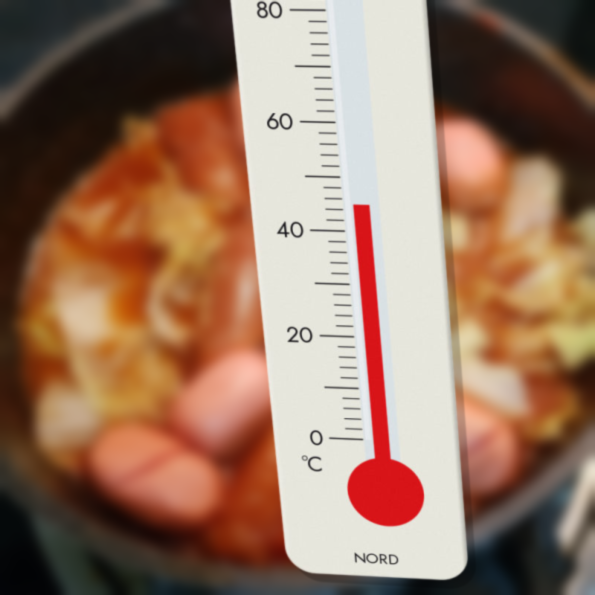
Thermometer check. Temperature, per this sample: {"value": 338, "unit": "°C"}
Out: {"value": 45, "unit": "°C"}
